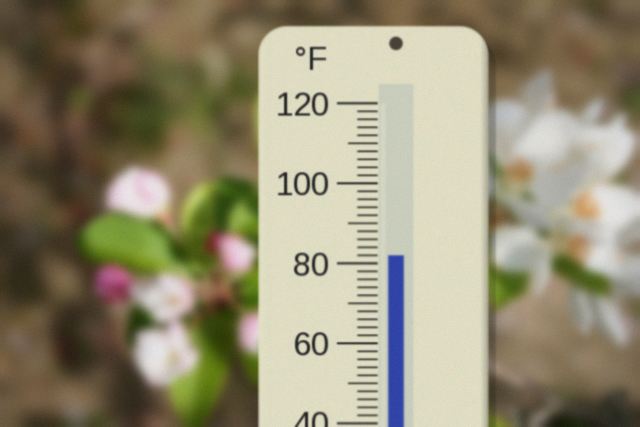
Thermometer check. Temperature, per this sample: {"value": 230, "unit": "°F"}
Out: {"value": 82, "unit": "°F"}
